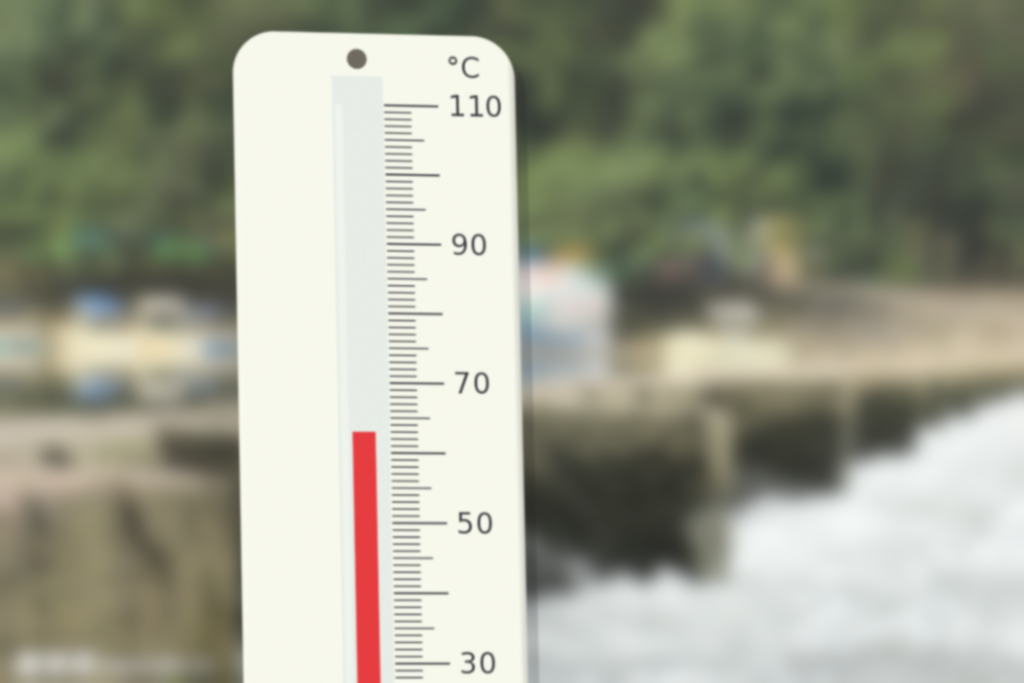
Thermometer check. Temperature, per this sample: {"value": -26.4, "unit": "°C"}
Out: {"value": 63, "unit": "°C"}
